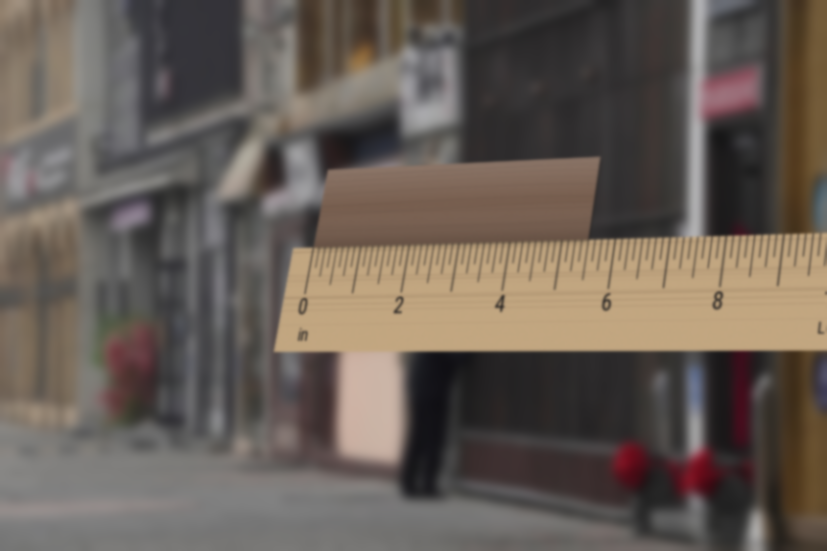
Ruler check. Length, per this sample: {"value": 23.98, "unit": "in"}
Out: {"value": 5.5, "unit": "in"}
